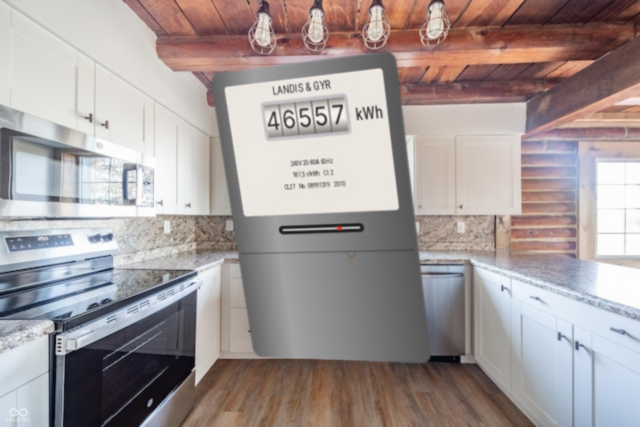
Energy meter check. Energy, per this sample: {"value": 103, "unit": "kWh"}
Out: {"value": 46557, "unit": "kWh"}
